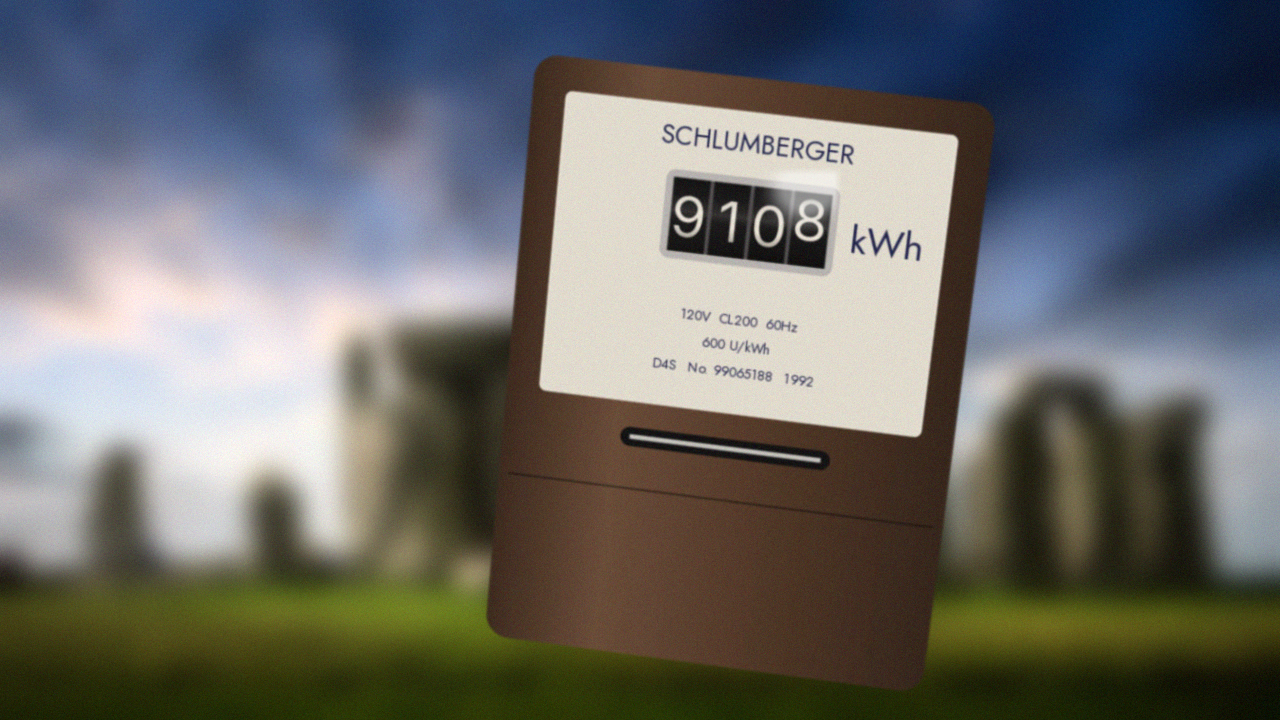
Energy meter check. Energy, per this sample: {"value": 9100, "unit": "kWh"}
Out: {"value": 9108, "unit": "kWh"}
